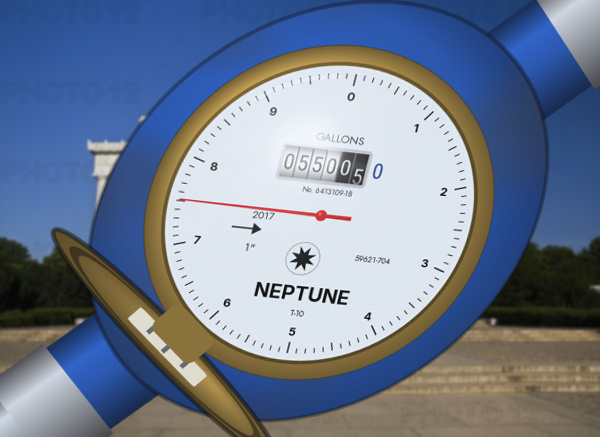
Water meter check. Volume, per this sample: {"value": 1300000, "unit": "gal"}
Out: {"value": 550047.5, "unit": "gal"}
